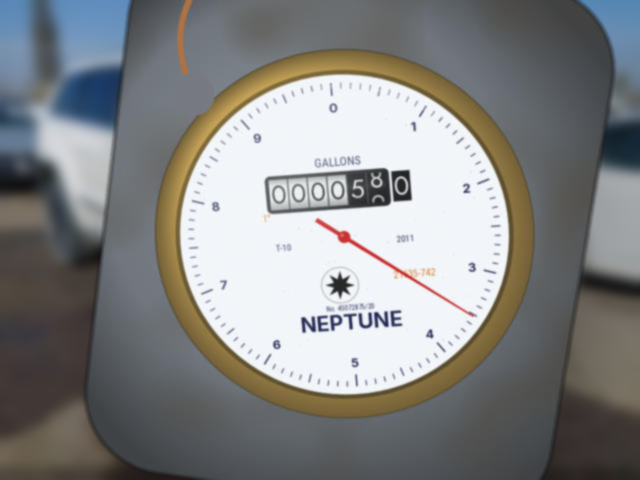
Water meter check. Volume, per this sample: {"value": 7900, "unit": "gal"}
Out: {"value": 583.5, "unit": "gal"}
